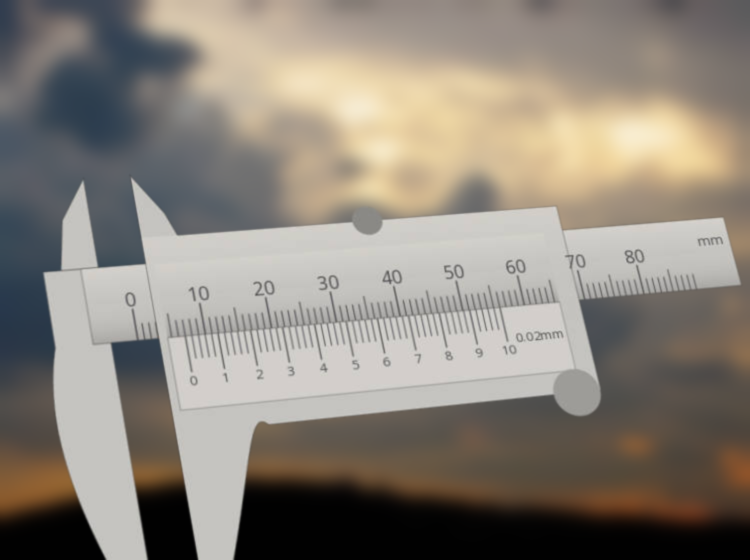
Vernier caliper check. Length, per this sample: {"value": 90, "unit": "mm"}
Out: {"value": 7.0, "unit": "mm"}
